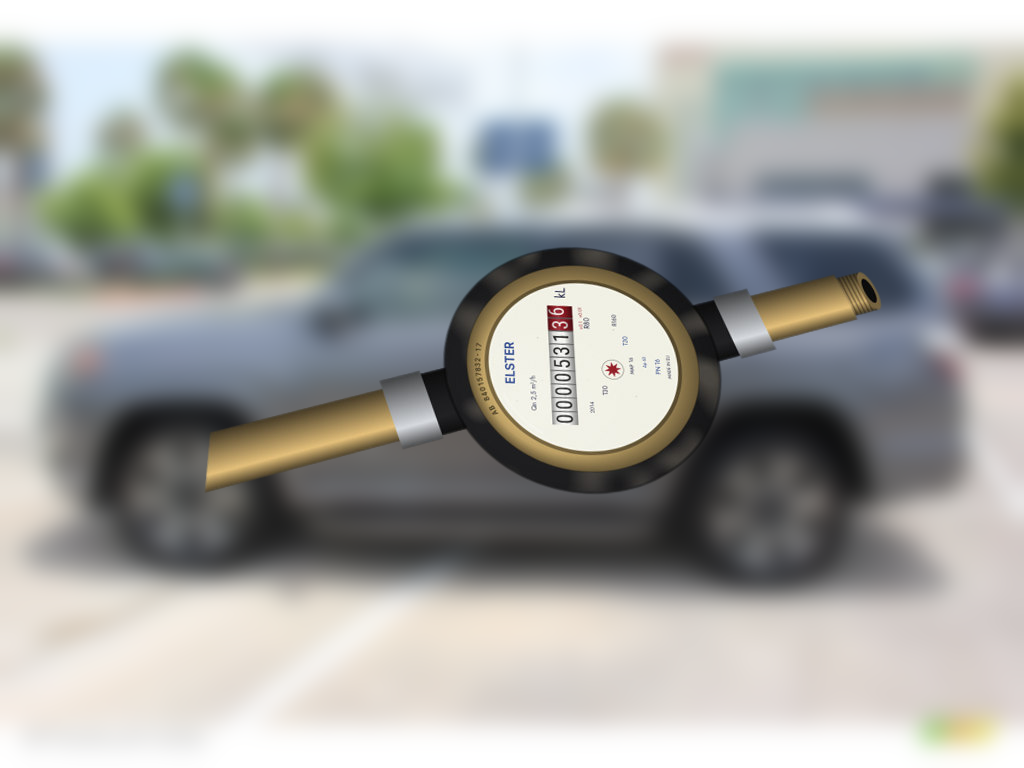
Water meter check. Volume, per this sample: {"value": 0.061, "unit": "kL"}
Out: {"value": 531.36, "unit": "kL"}
